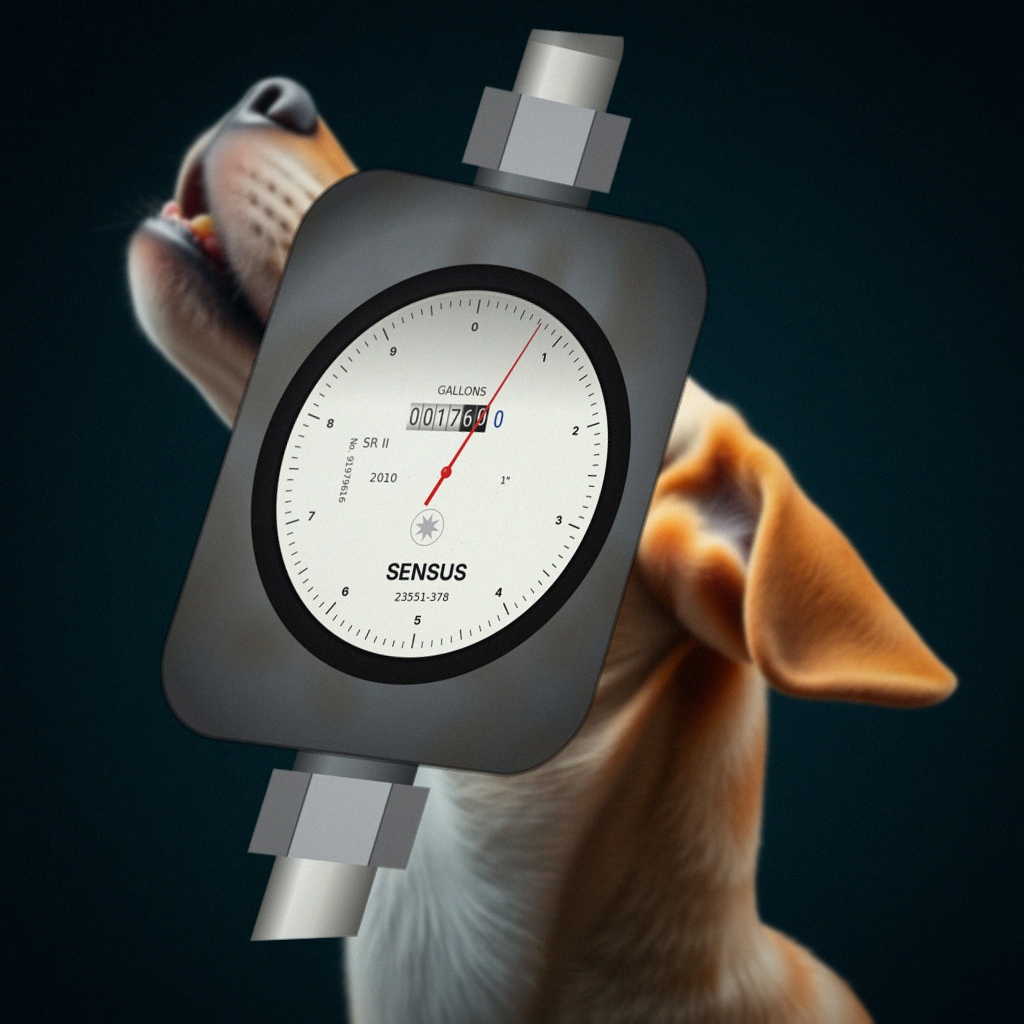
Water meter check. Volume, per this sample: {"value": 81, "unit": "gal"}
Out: {"value": 17600.7, "unit": "gal"}
